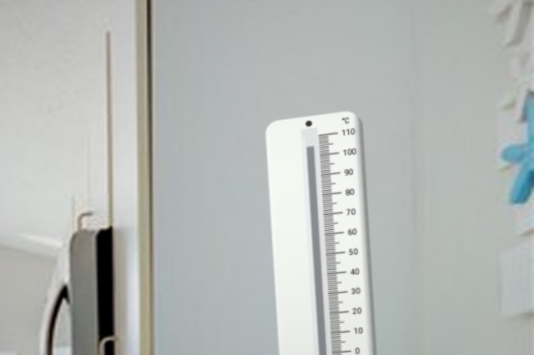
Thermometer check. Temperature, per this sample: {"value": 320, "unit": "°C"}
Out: {"value": 105, "unit": "°C"}
